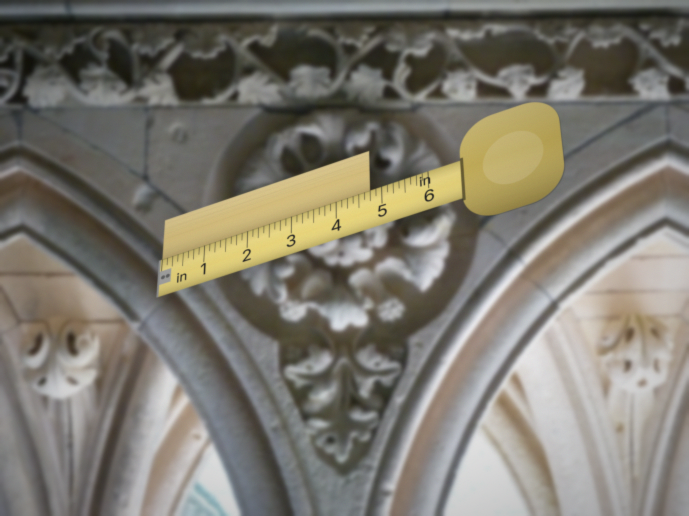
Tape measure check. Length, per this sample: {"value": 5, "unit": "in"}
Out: {"value": 4.75, "unit": "in"}
